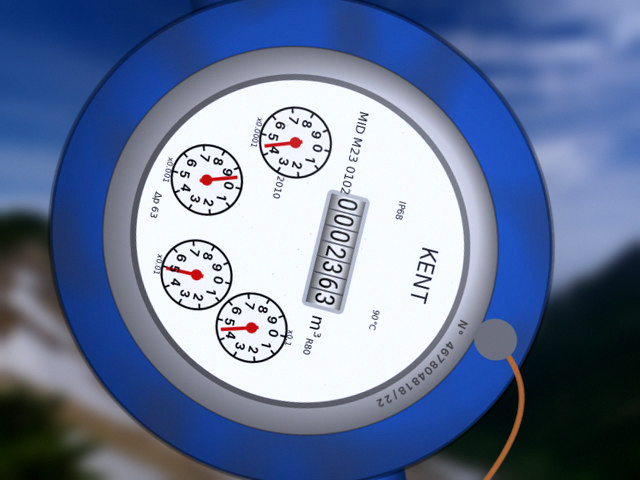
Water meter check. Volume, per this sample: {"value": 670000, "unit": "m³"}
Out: {"value": 2363.4494, "unit": "m³"}
